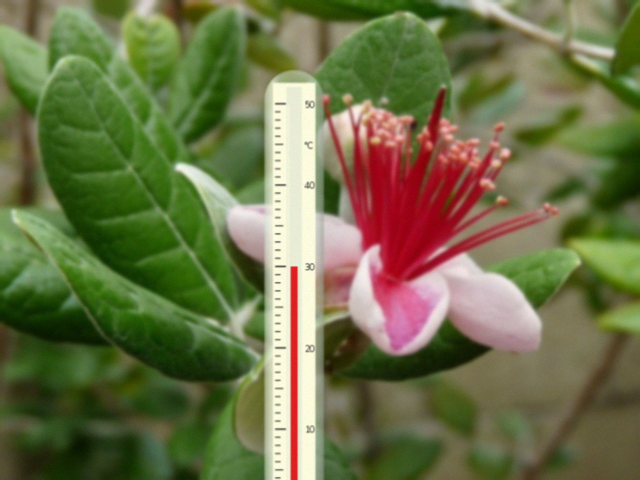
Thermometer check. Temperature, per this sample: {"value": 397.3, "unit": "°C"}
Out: {"value": 30, "unit": "°C"}
